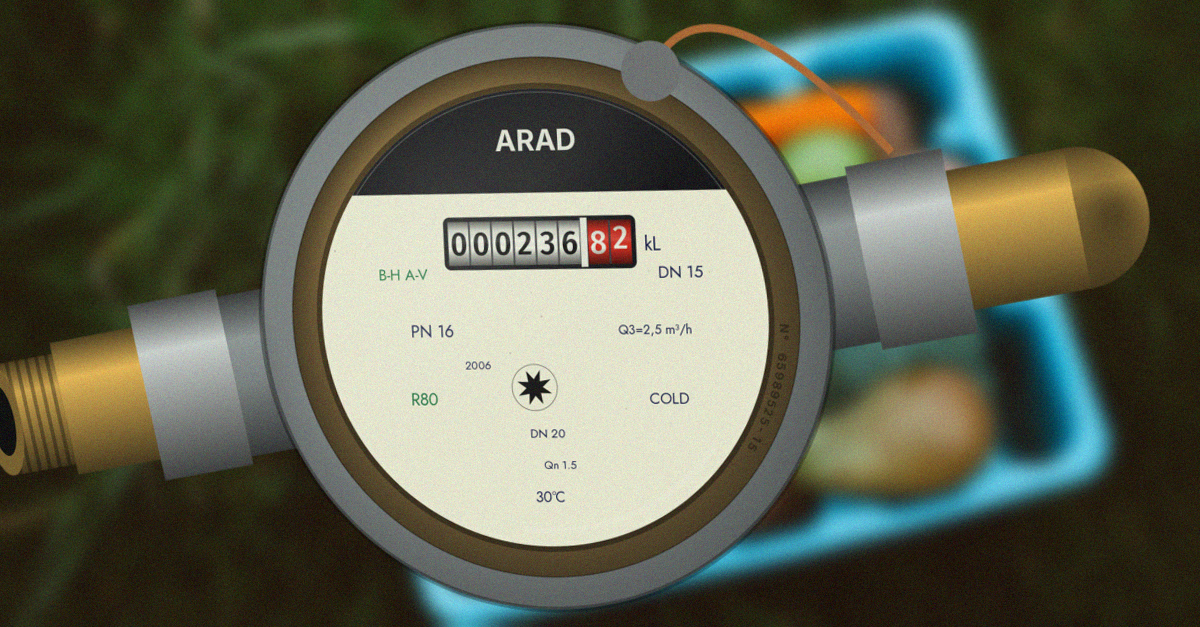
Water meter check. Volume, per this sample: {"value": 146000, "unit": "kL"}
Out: {"value": 236.82, "unit": "kL"}
